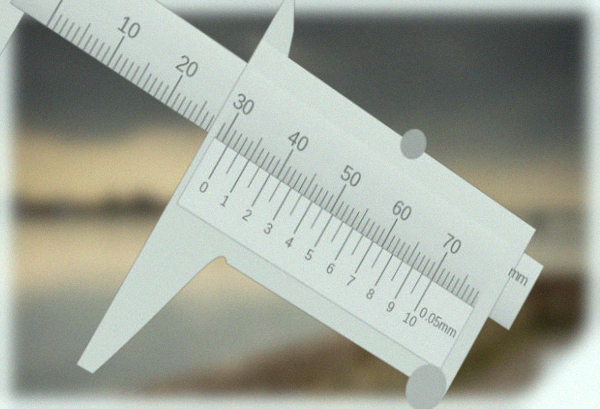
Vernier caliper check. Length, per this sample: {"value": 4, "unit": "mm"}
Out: {"value": 31.0, "unit": "mm"}
